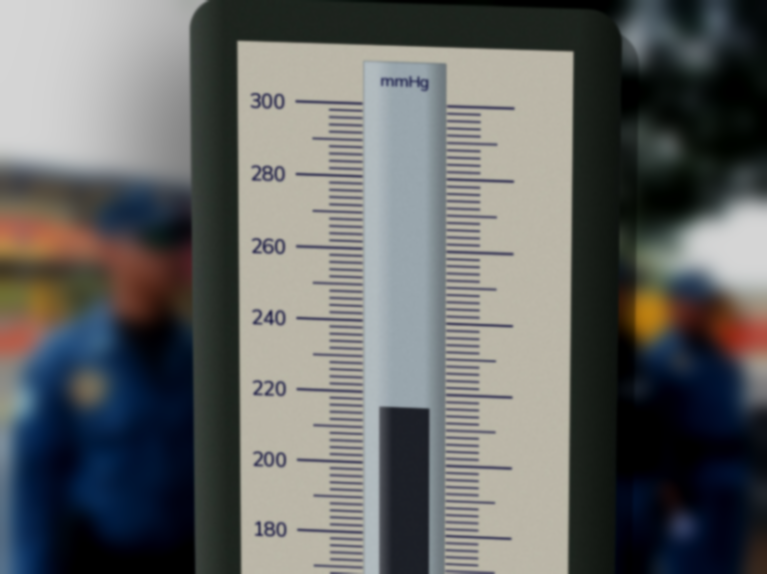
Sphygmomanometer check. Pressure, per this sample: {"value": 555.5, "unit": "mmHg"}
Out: {"value": 216, "unit": "mmHg"}
